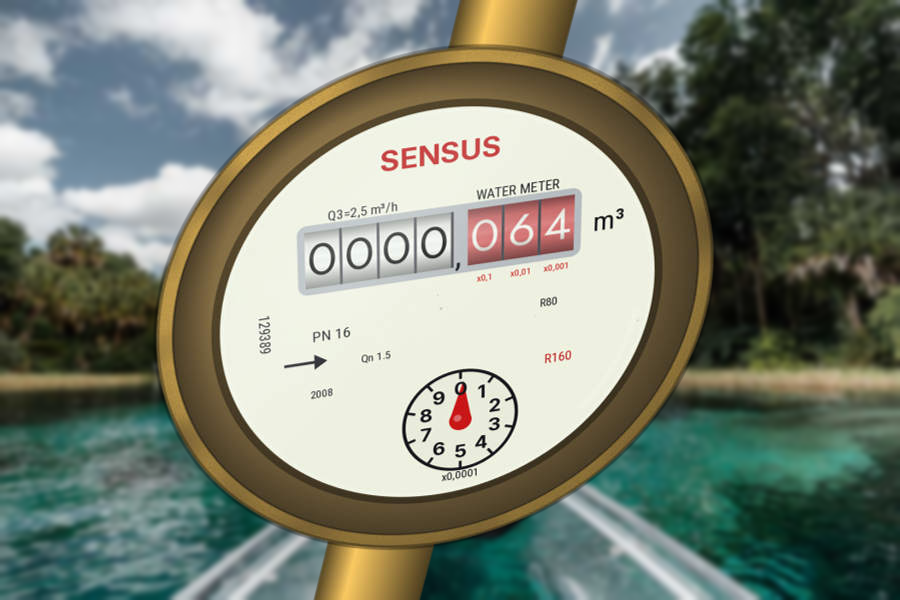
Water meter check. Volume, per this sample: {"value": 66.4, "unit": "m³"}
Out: {"value": 0.0640, "unit": "m³"}
